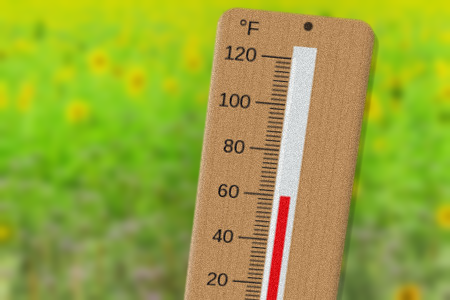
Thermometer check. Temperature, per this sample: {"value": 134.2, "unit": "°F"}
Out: {"value": 60, "unit": "°F"}
